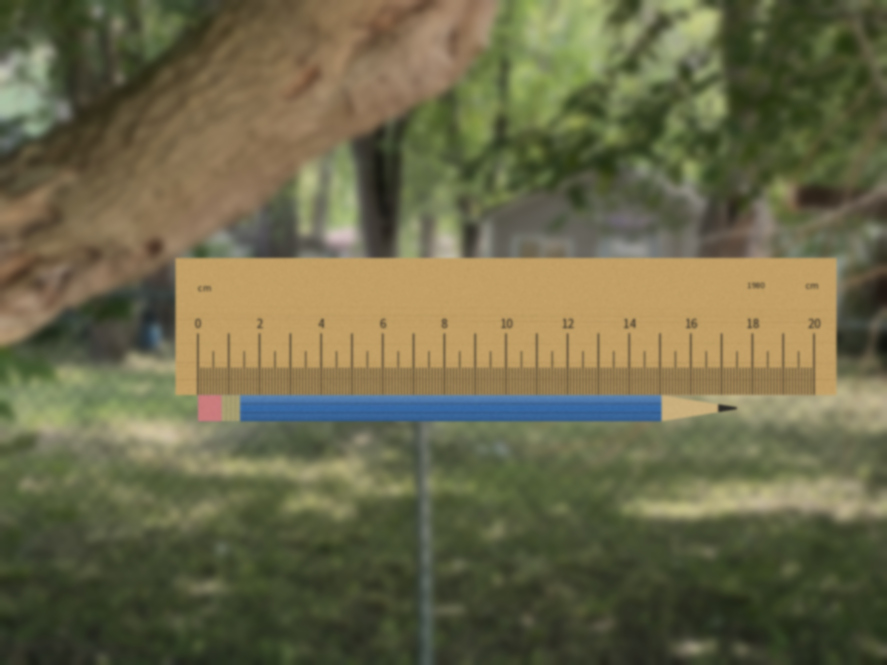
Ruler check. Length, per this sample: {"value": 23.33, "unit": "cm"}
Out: {"value": 17.5, "unit": "cm"}
